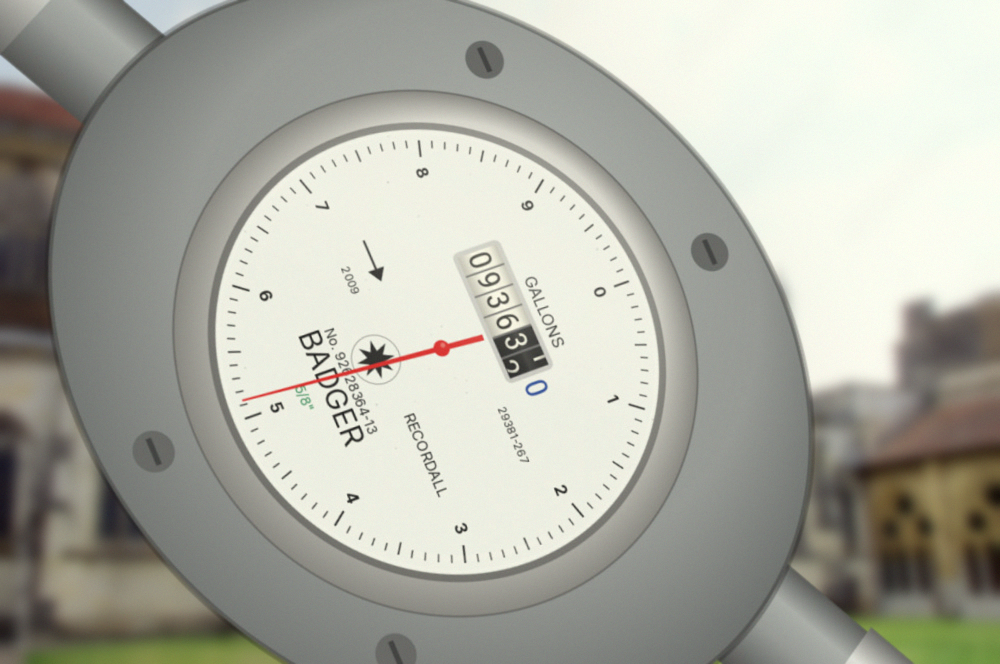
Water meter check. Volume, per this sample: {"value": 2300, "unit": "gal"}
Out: {"value": 936315.1, "unit": "gal"}
